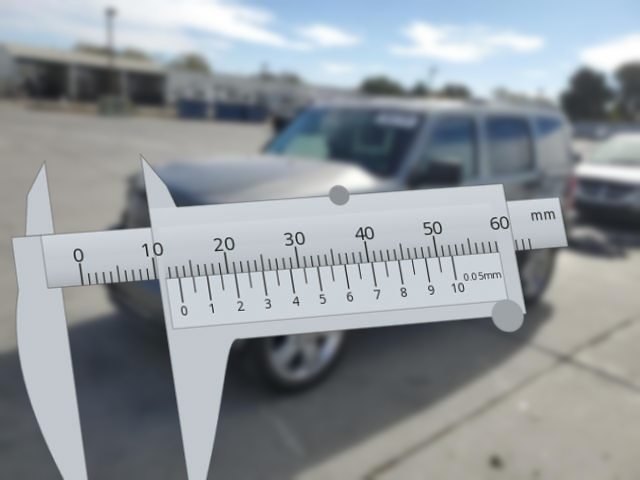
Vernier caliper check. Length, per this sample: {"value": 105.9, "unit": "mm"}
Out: {"value": 13.2, "unit": "mm"}
